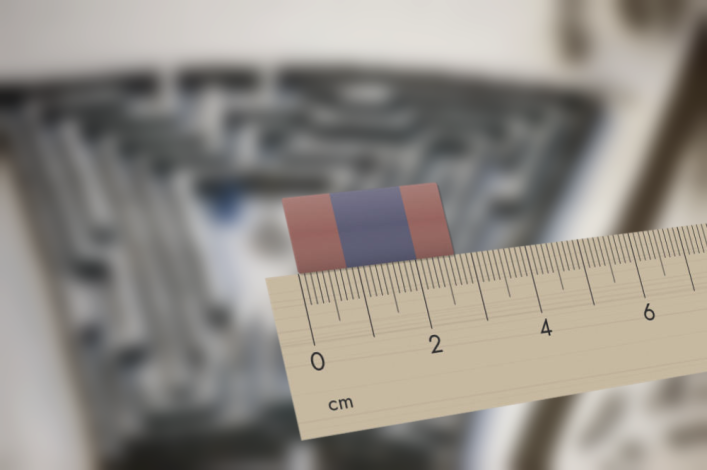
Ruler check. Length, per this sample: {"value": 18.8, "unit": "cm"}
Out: {"value": 2.7, "unit": "cm"}
